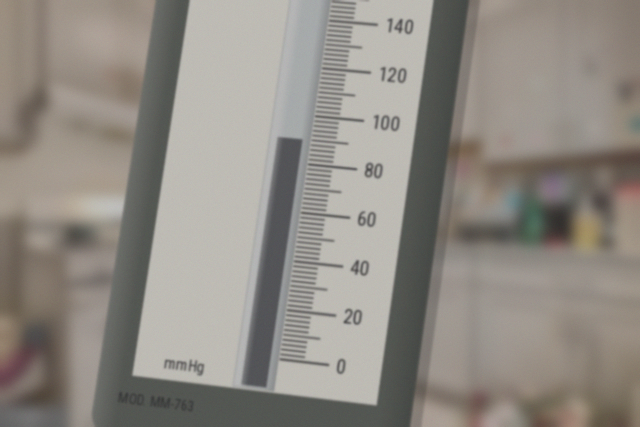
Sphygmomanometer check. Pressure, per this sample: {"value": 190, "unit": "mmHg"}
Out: {"value": 90, "unit": "mmHg"}
